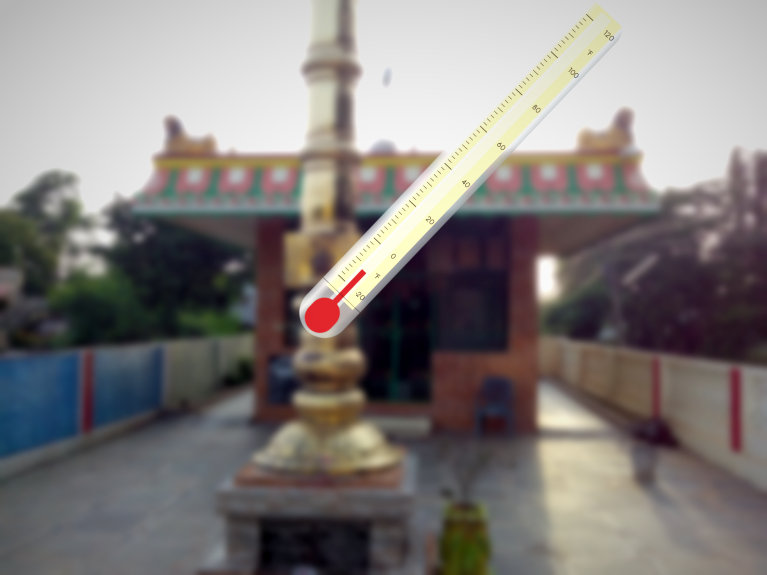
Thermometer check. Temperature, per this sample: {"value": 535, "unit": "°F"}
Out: {"value": -12, "unit": "°F"}
